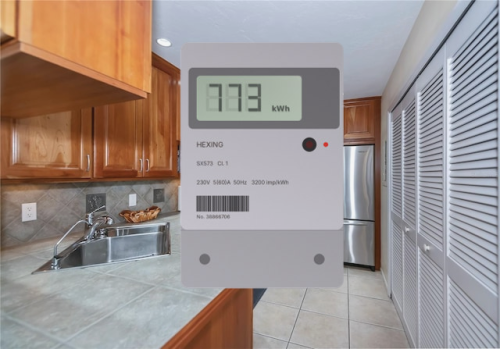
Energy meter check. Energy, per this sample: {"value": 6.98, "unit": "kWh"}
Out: {"value": 773, "unit": "kWh"}
